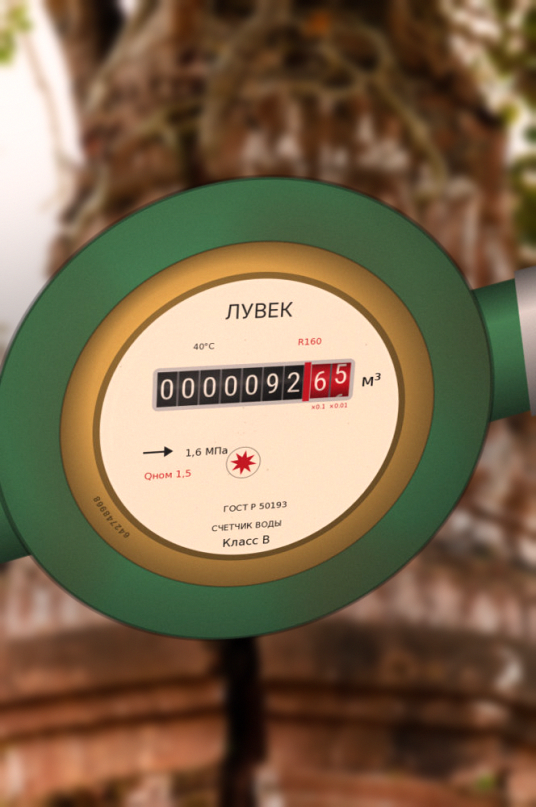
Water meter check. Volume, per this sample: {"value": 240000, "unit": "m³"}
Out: {"value": 92.65, "unit": "m³"}
